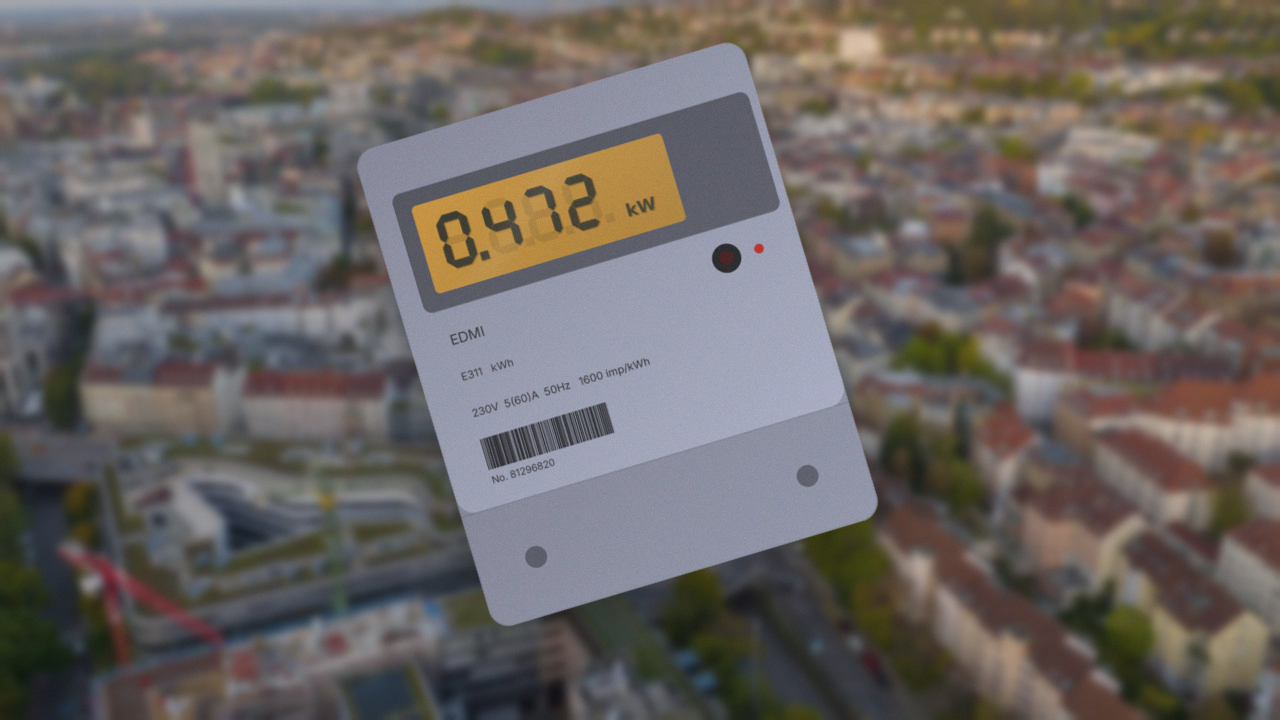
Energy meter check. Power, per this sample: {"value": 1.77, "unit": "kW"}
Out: {"value": 0.472, "unit": "kW"}
